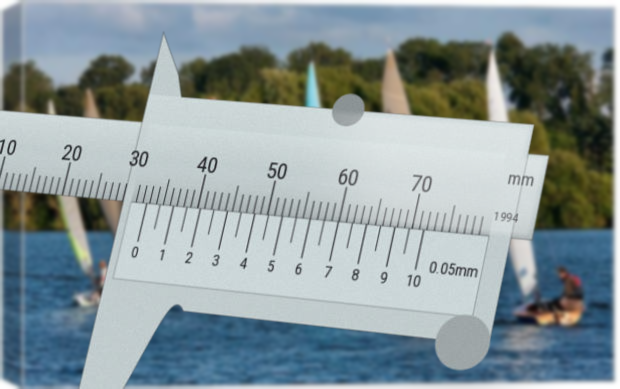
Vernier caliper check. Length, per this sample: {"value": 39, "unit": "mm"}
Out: {"value": 32.6, "unit": "mm"}
